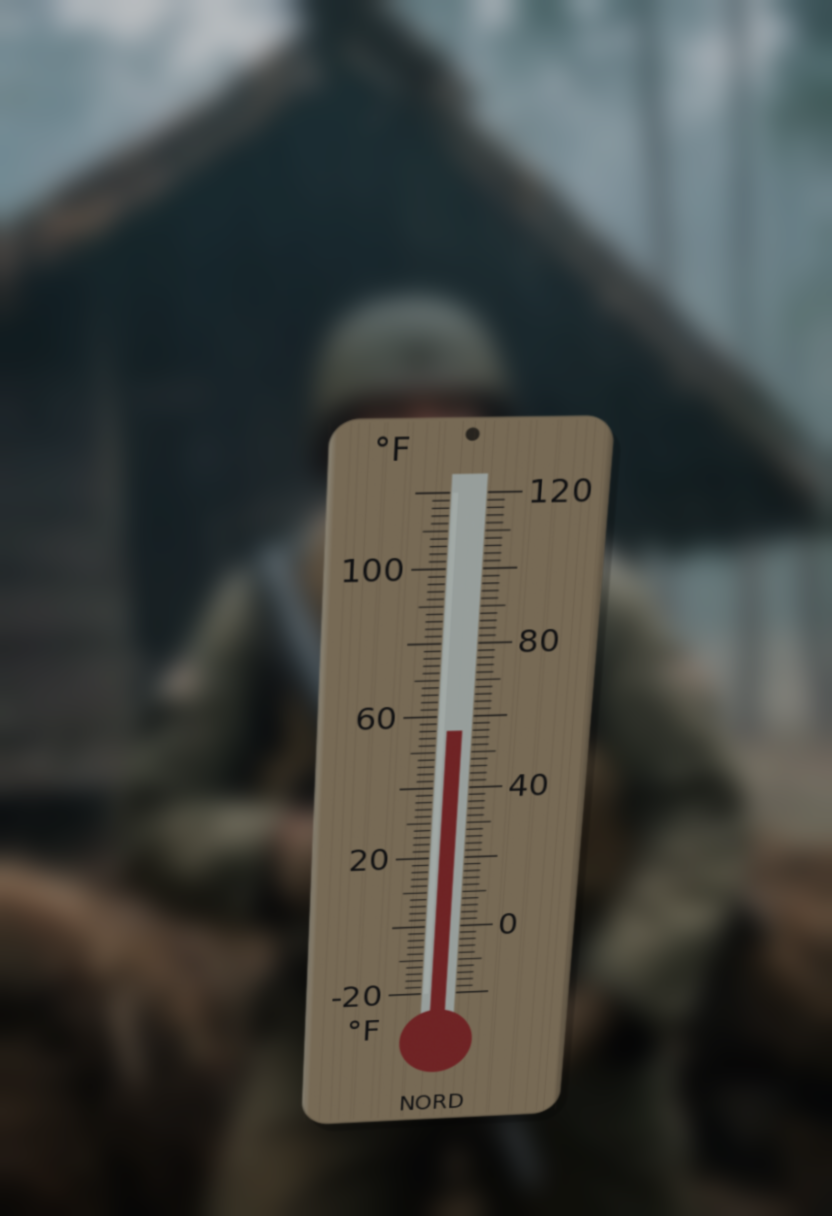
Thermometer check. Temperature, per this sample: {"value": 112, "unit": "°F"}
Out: {"value": 56, "unit": "°F"}
